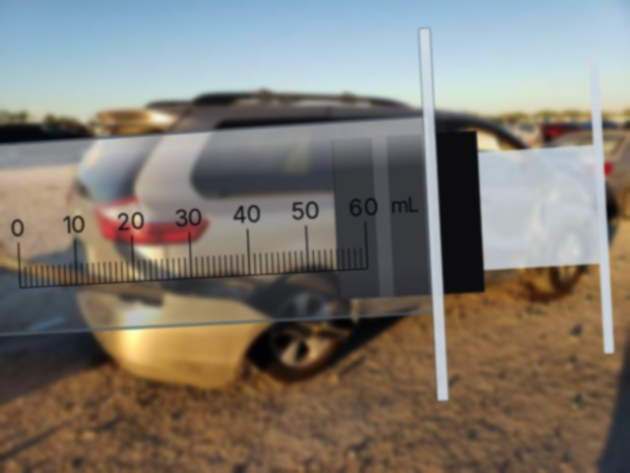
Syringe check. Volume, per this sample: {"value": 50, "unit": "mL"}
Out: {"value": 55, "unit": "mL"}
